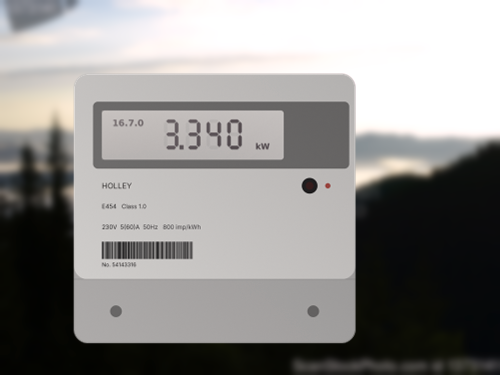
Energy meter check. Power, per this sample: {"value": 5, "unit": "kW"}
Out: {"value": 3.340, "unit": "kW"}
